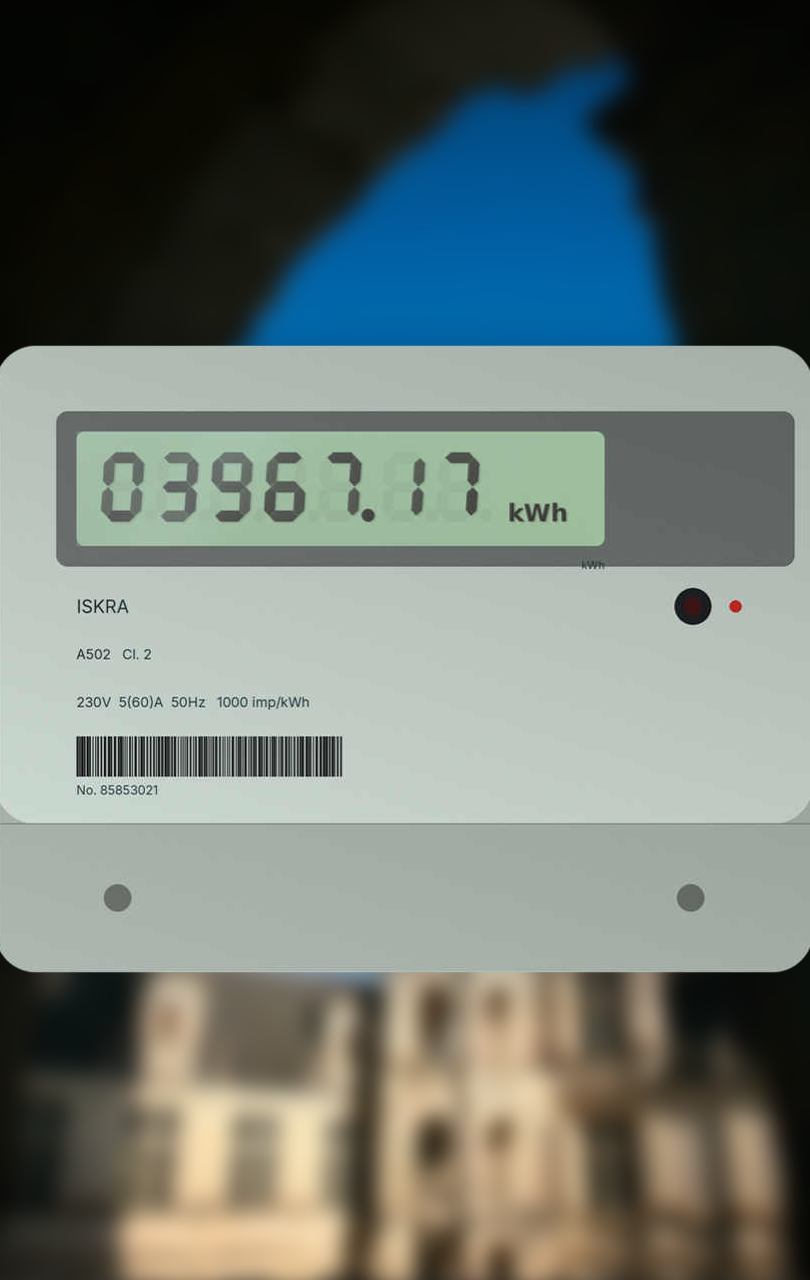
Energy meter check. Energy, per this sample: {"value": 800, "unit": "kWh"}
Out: {"value": 3967.17, "unit": "kWh"}
